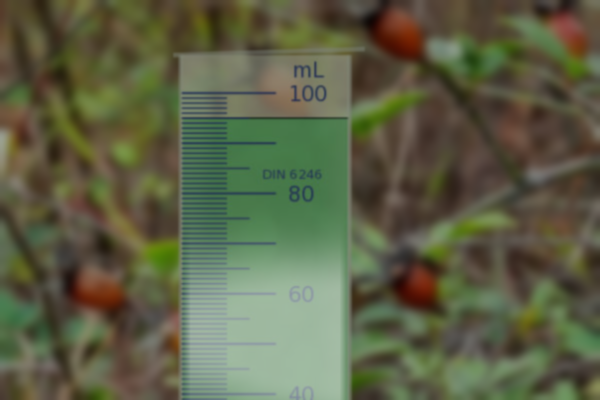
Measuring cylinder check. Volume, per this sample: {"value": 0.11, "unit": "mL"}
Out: {"value": 95, "unit": "mL"}
